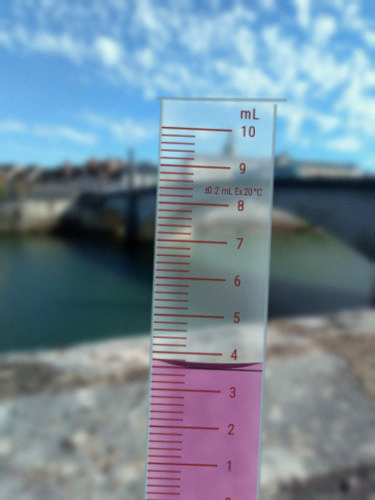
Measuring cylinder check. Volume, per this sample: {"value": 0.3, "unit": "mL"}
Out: {"value": 3.6, "unit": "mL"}
